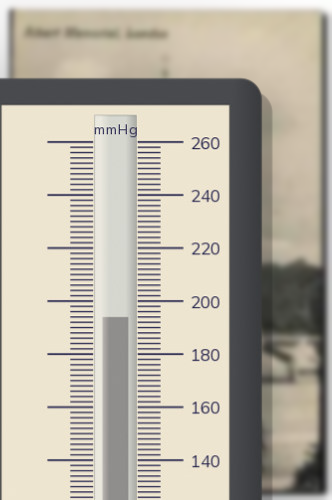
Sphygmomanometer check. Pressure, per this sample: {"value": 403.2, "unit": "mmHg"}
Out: {"value": 194, "unit": "mmHg"}
